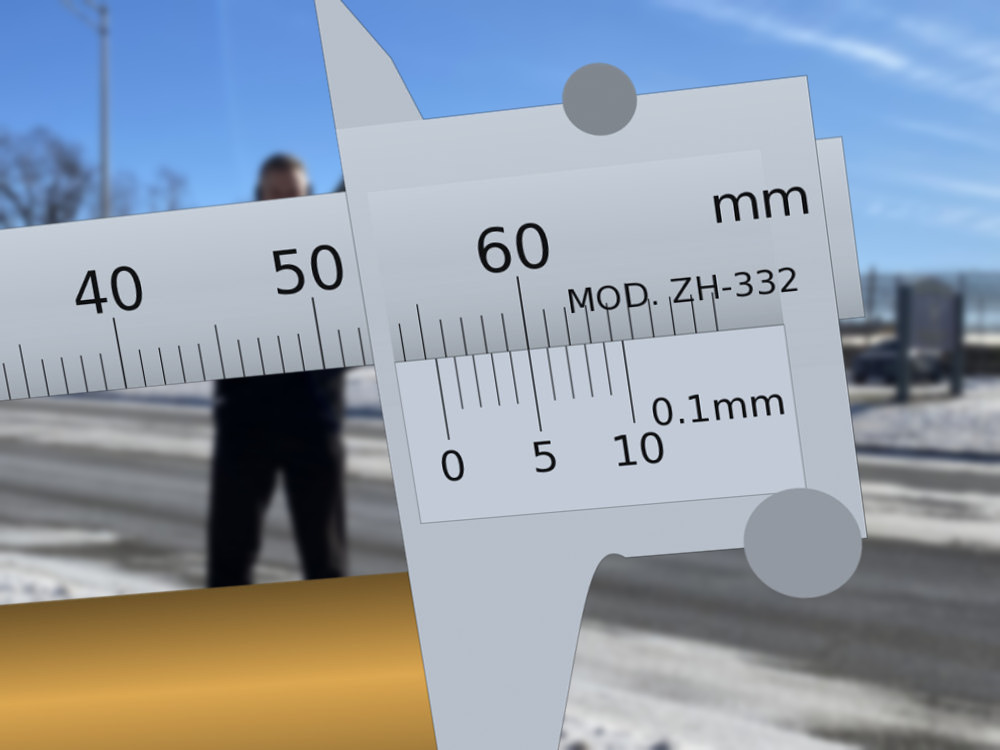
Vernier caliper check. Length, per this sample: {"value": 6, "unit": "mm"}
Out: {"value": 55.5, "unit": "mm"}
